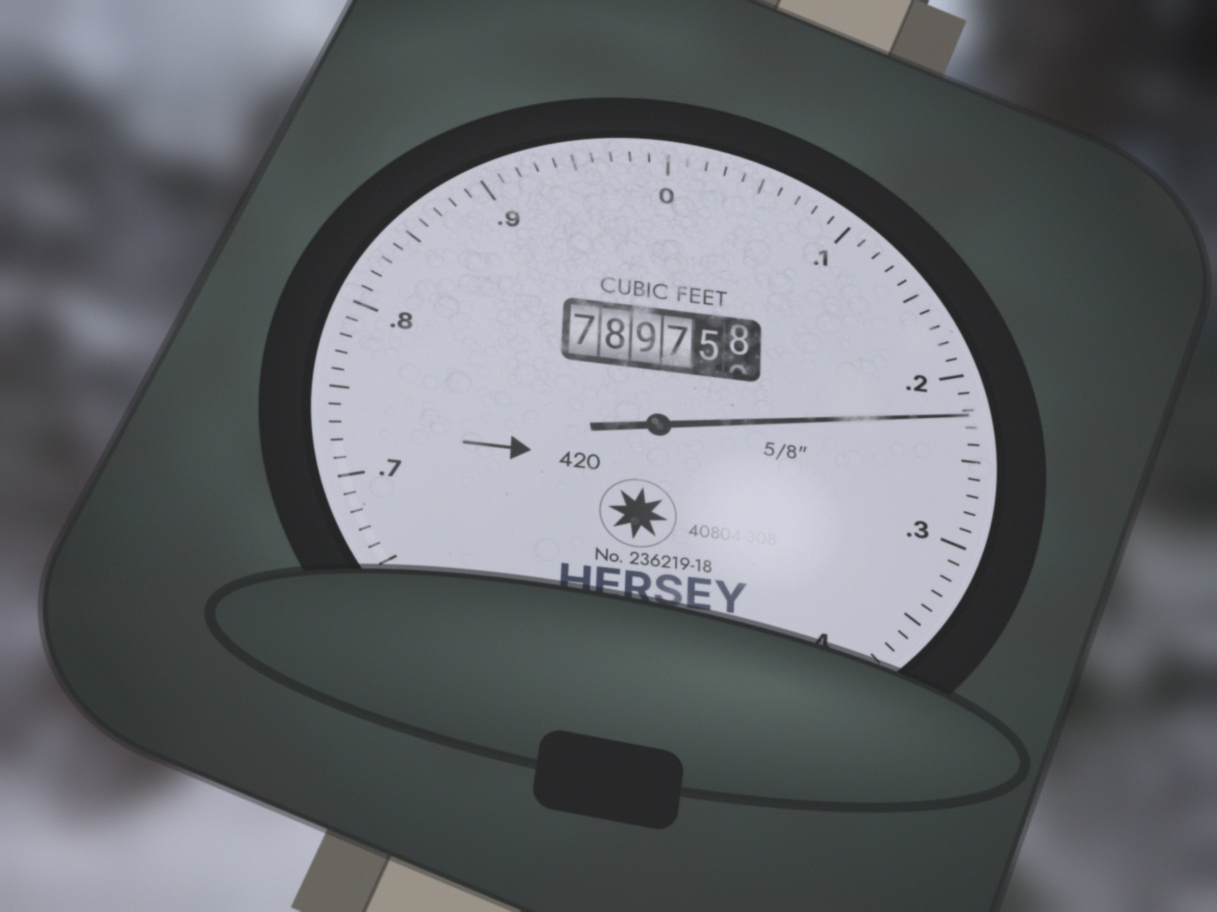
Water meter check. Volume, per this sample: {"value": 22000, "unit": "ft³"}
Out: {"value": 789758.22, "unit": "ft³"}
